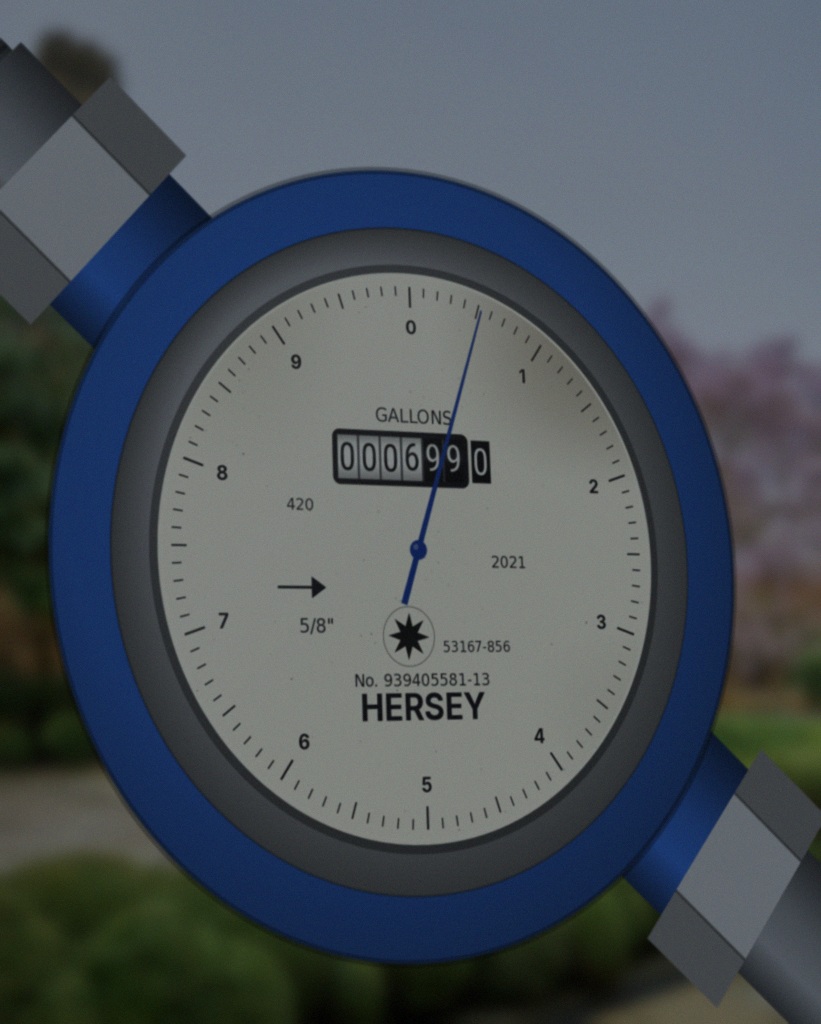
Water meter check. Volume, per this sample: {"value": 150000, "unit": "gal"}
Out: {"value": 6990.5, "unit": "gal"}
